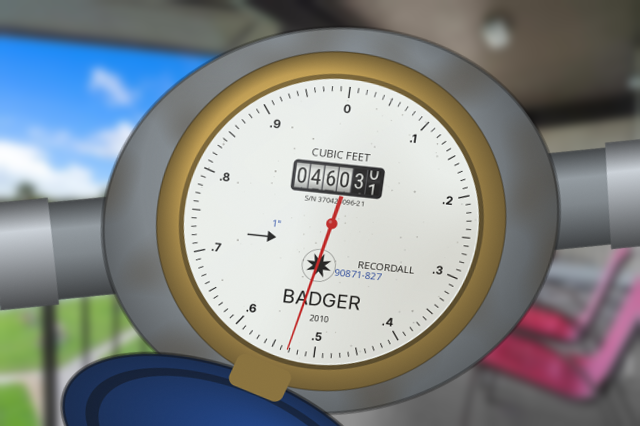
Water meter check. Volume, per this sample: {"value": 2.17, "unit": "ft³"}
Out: {"value": 46030.53, "unit": "ft³"}
